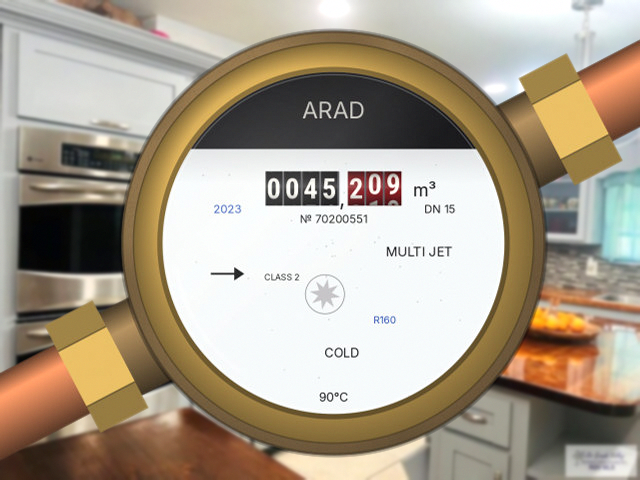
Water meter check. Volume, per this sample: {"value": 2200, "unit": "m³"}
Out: {"value": 45.209, "unit": "m³"}
